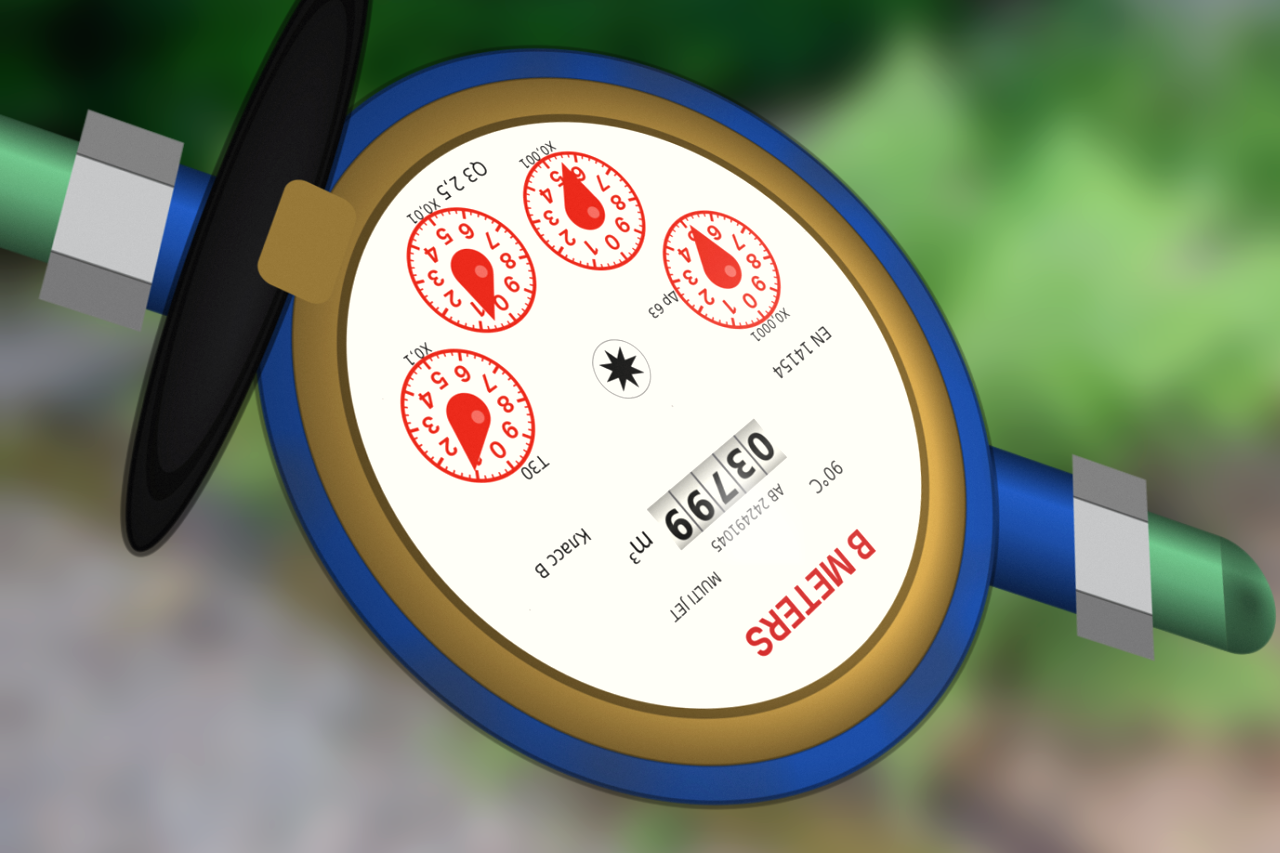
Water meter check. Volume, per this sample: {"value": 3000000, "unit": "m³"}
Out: {"value": 3799.1055, "unit": "m³"}
